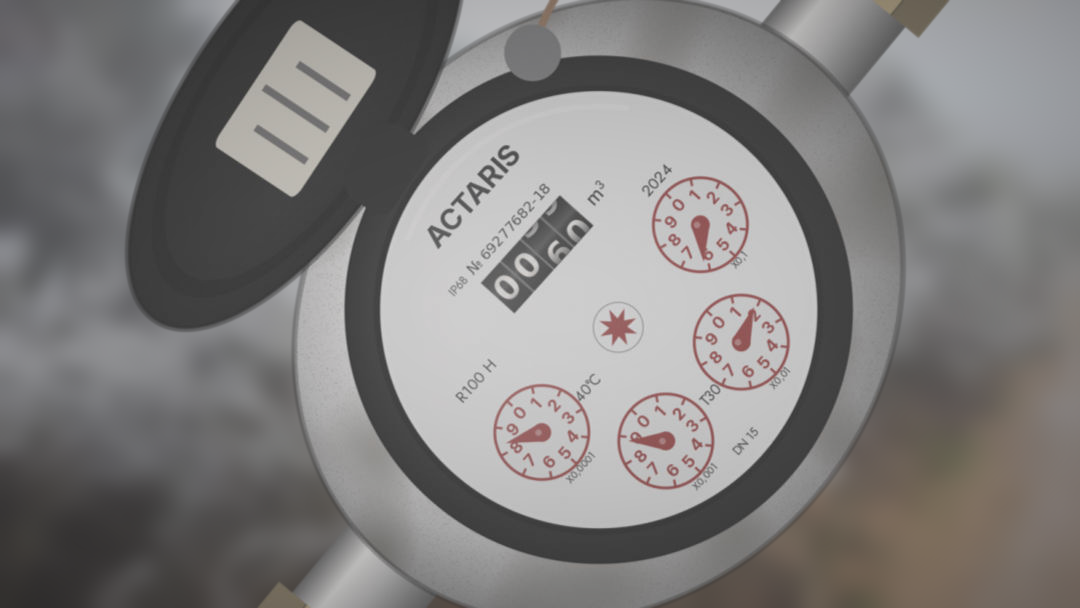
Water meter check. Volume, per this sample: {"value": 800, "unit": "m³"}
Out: {"value": 59.6188, "unit": "m³"}
